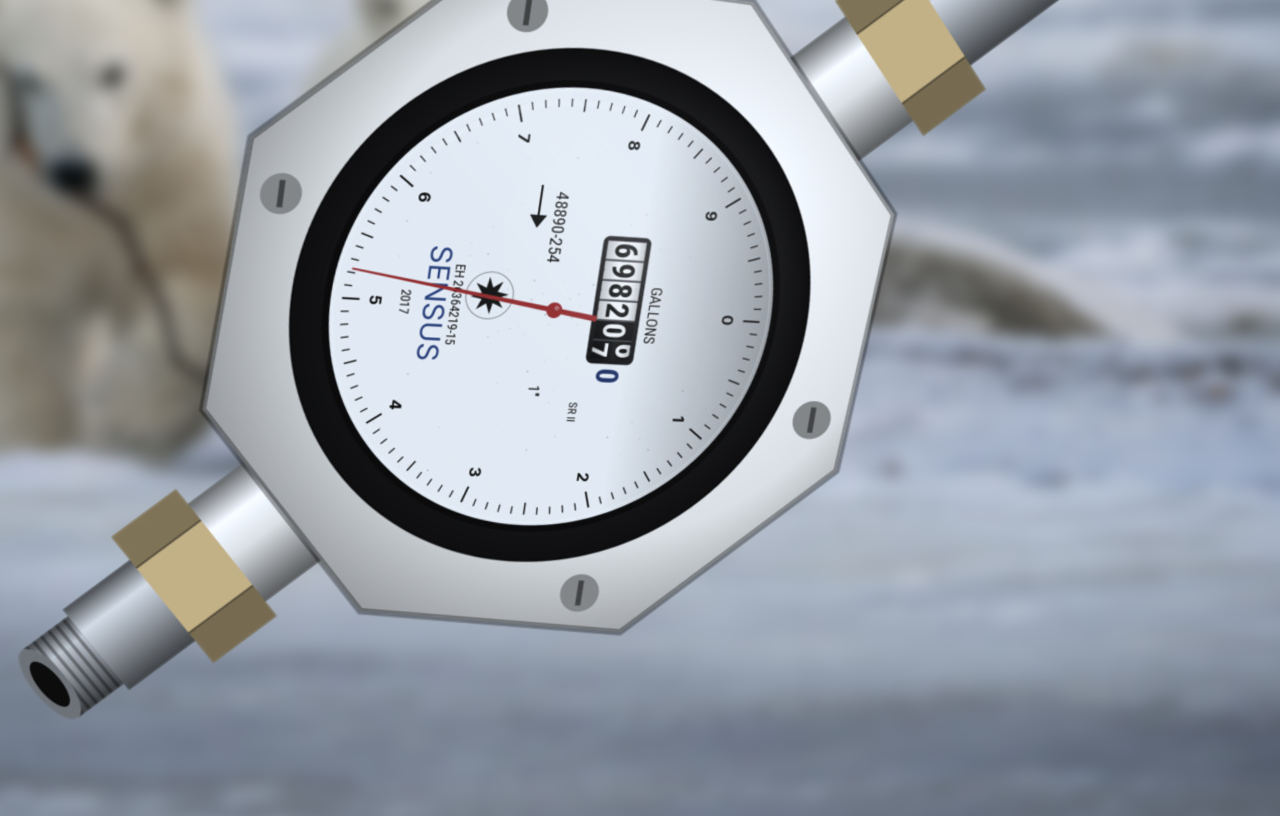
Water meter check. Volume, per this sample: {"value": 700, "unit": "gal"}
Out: {"value": 6982065.2, "unit": "gal"}
